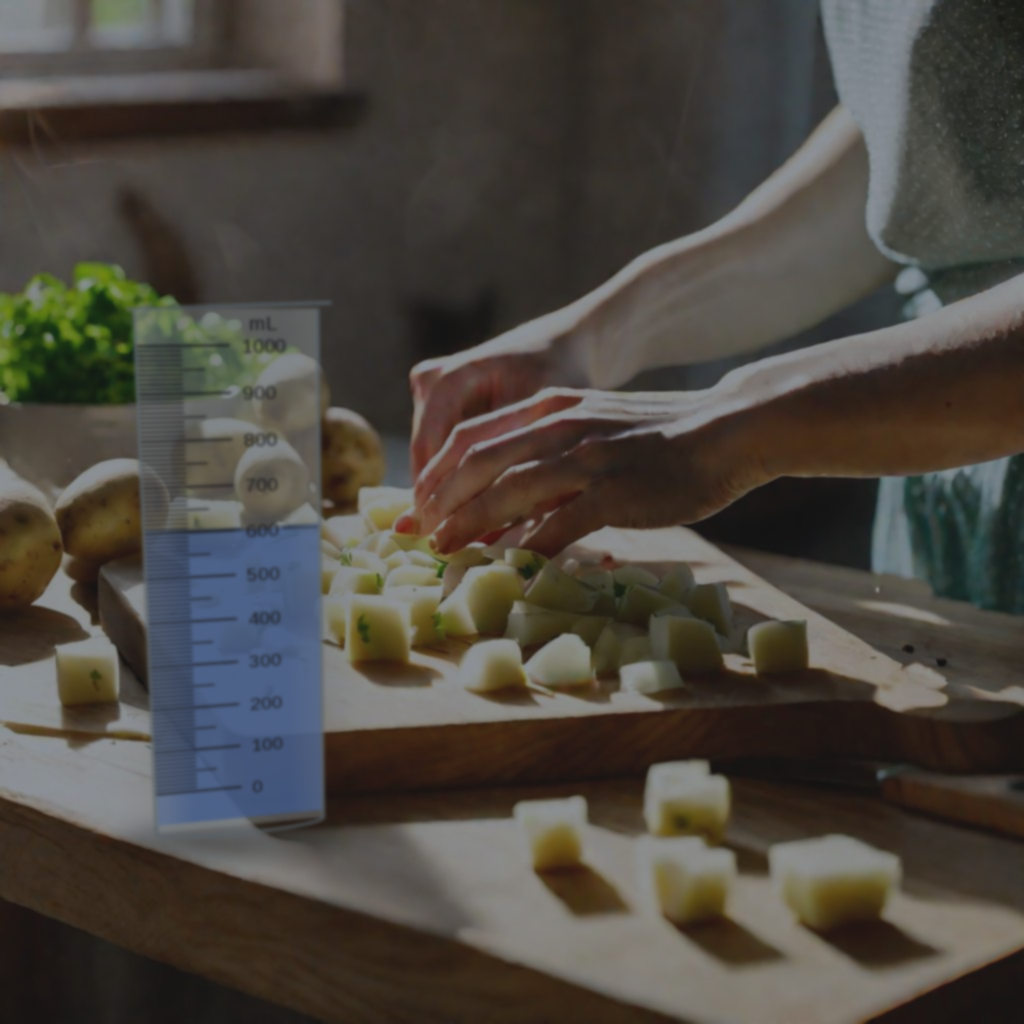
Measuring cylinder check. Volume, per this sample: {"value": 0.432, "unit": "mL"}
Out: {"value": 600, "unit": "mL"}
